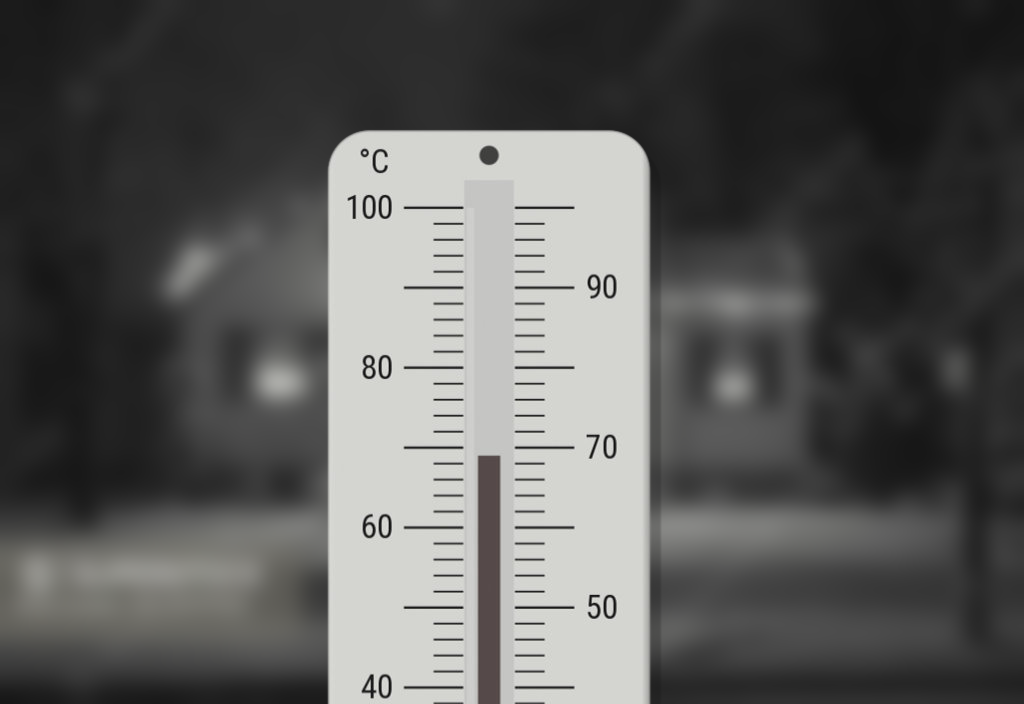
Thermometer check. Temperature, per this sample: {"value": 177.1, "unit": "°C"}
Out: {"value": 69, "unit": "°C"}
